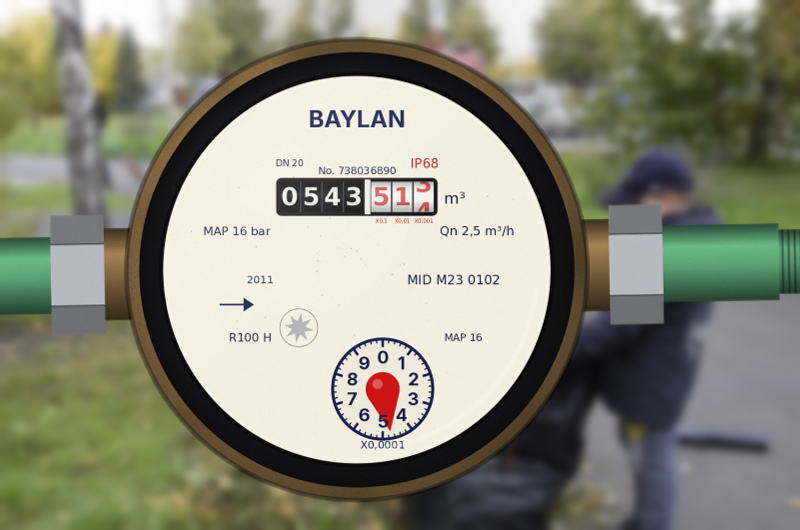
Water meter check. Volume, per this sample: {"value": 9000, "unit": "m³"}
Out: {"value": 543.5134, "unit": "m³"}
